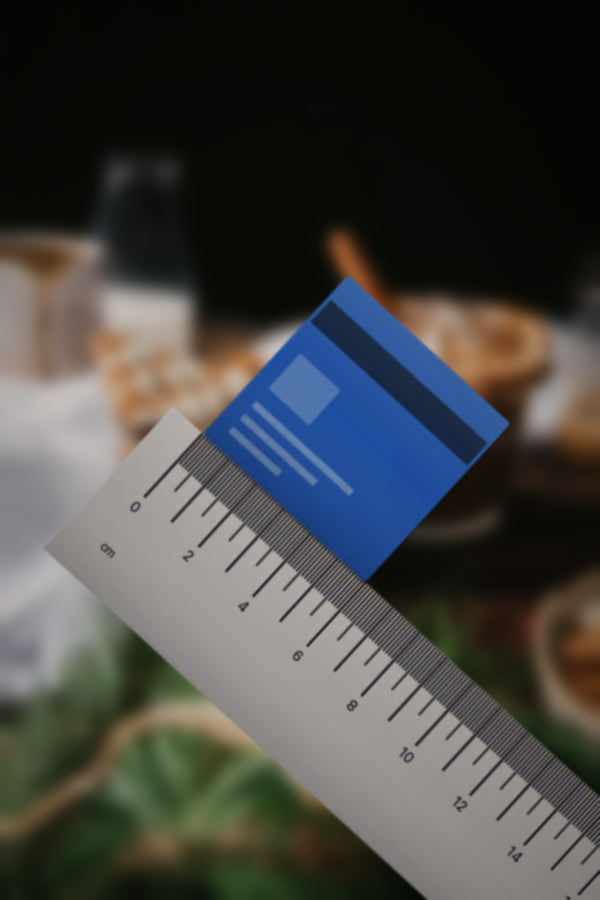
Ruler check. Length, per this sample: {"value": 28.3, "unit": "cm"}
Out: {"value": 6, "unit": "cm"}
